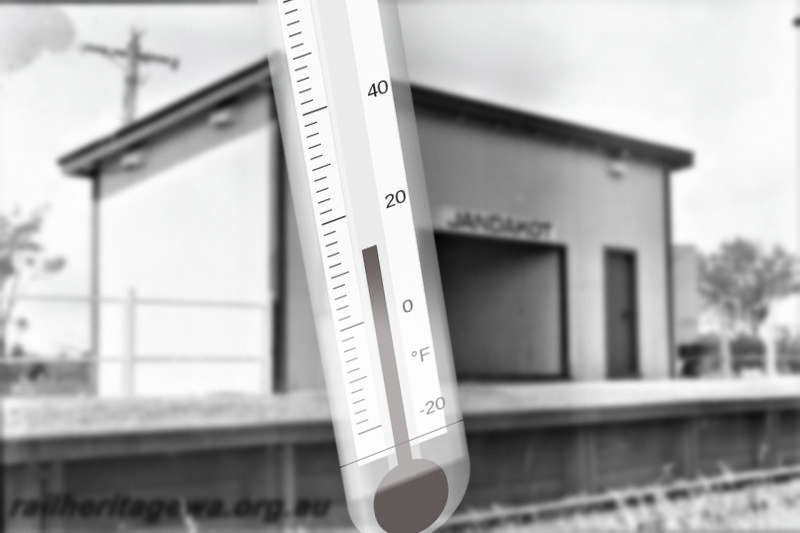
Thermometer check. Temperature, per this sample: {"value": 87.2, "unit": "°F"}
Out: {"value": 13, "unit": "°F"}
